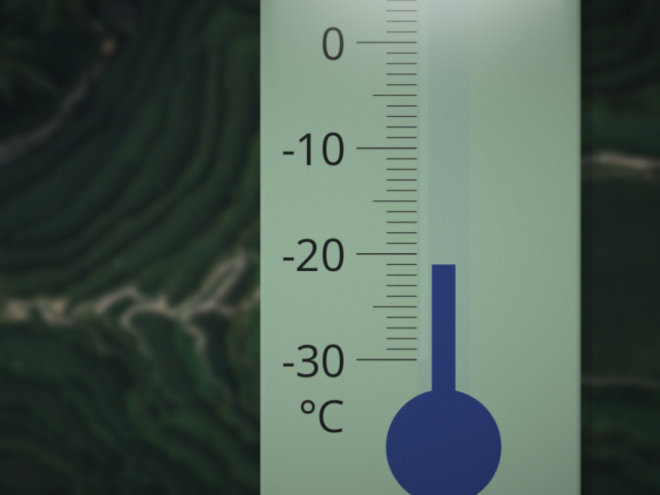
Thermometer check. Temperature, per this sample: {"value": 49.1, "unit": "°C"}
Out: {"value": -21, "unit": "°C"}
